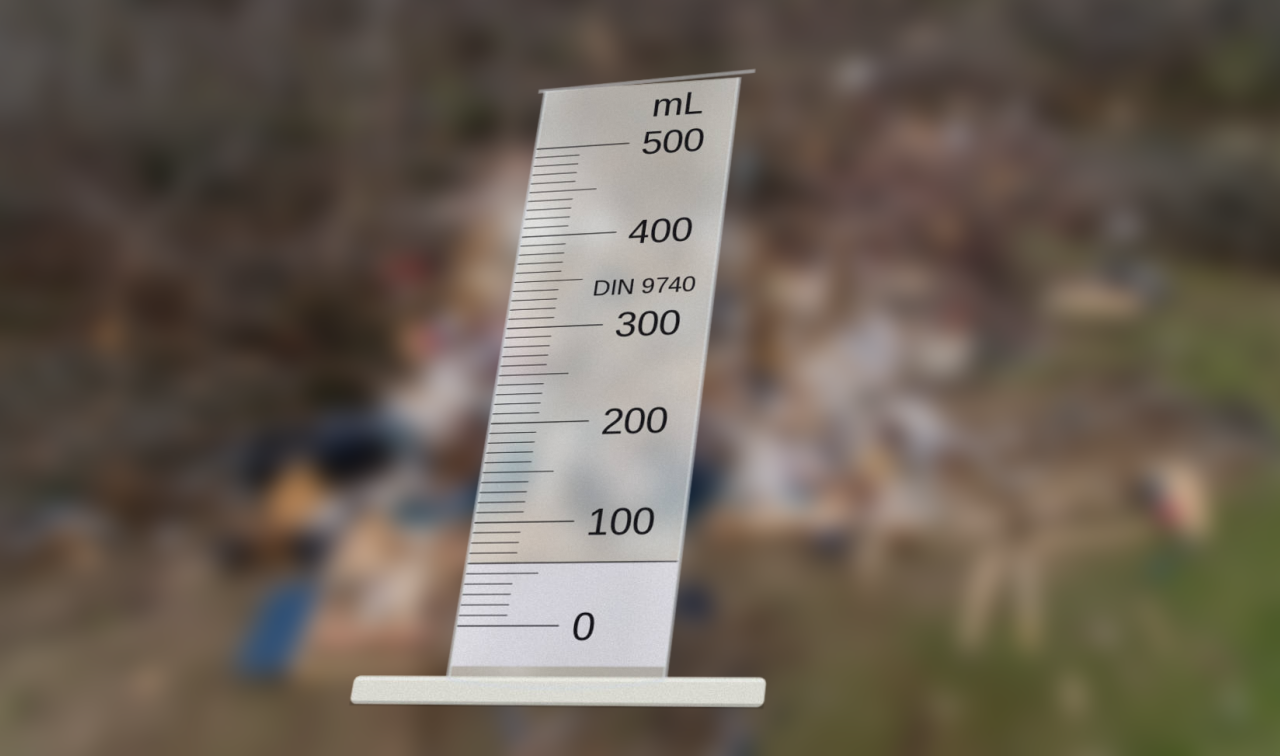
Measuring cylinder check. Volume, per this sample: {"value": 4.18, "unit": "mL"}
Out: {"value": 60, "unit": "mL"}
